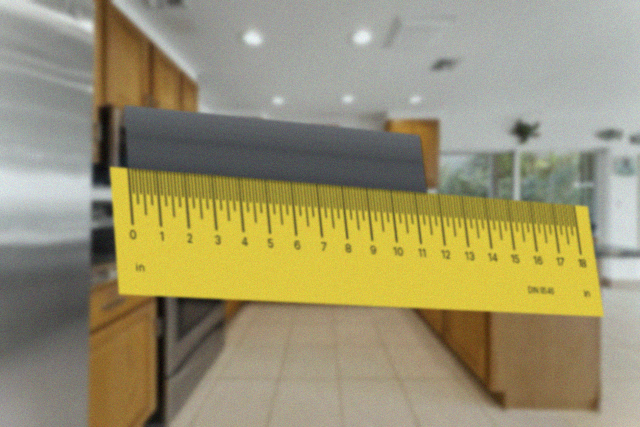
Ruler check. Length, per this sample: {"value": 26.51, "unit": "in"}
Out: {"value": 11.5, "unit": "in"}
